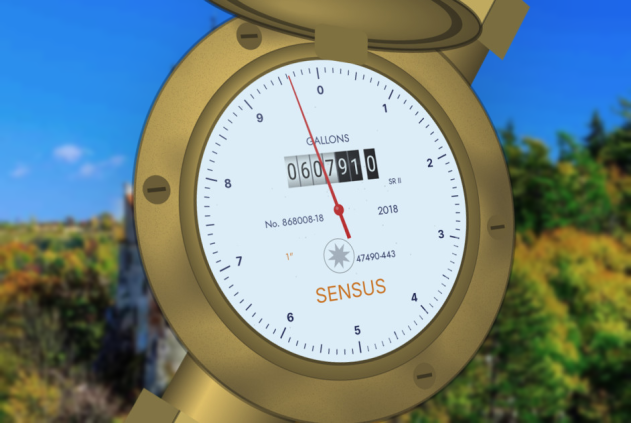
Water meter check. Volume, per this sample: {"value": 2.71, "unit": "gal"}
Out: {"value": 607909.6, "unit": "gal"}
